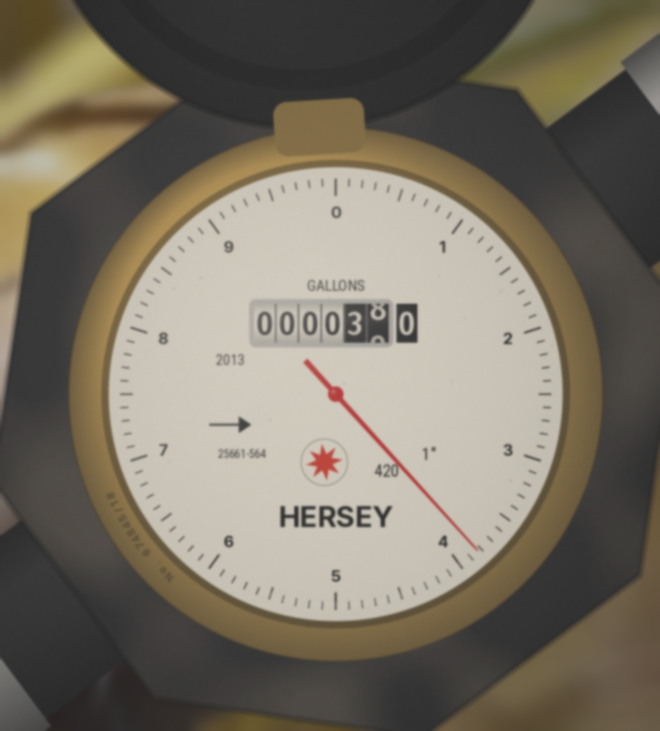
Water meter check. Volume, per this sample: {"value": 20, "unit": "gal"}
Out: {"value": 383.8, "unit": "gal"}
